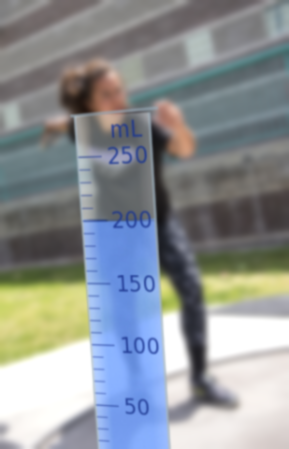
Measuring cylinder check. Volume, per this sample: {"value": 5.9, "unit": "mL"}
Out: {"value": 200, "unit": "mL"}
